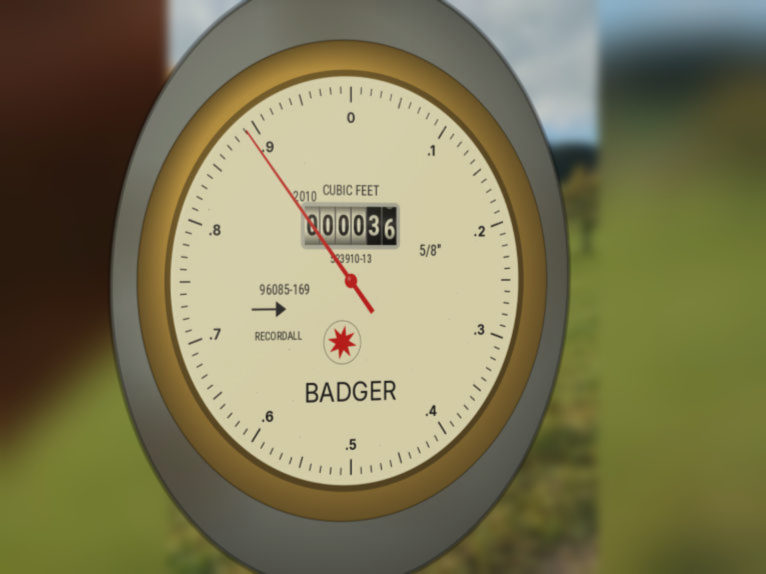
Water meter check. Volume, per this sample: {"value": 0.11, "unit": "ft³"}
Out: {"value": 35.89, "unit": "ft³"}
